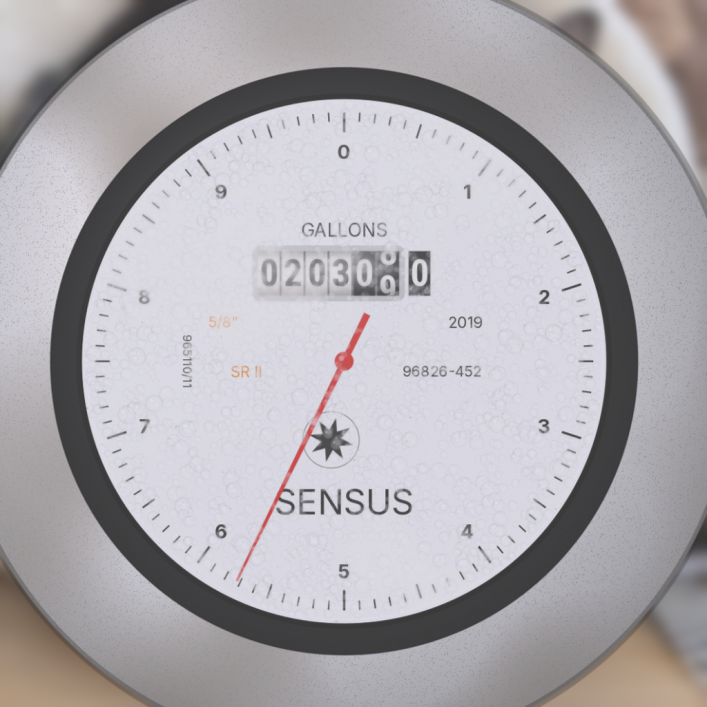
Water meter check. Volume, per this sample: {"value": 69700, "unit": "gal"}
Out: {"value": 203085.7, "unit": "gal"}
